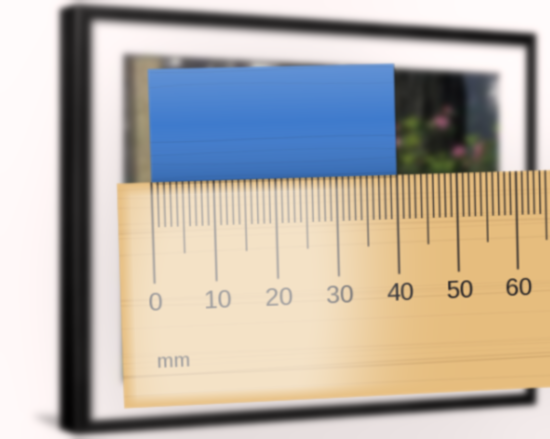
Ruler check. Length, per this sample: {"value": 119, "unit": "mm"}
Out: {"value": 40, "unit": "mm"}
